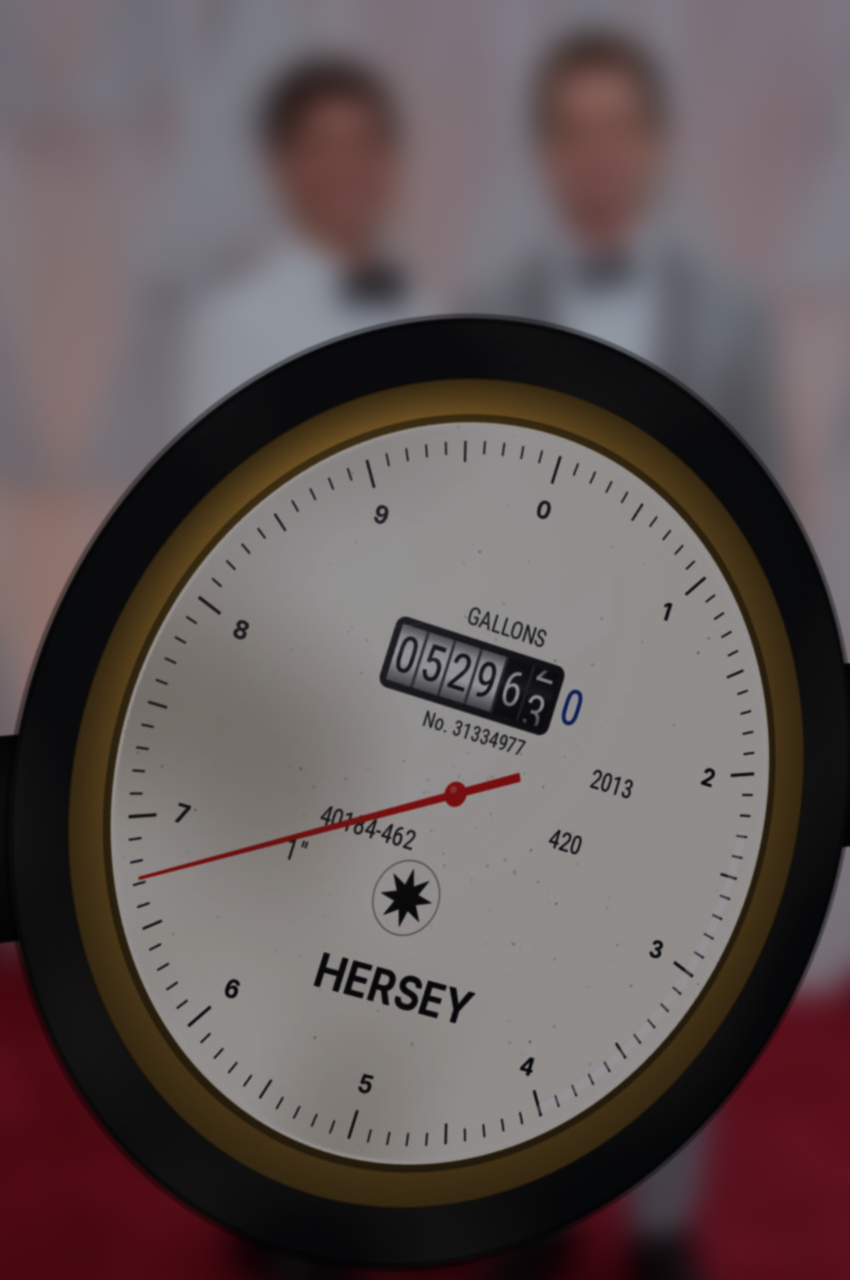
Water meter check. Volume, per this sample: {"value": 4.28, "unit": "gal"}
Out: {"value": 529626.7, "unit": "gal"}
